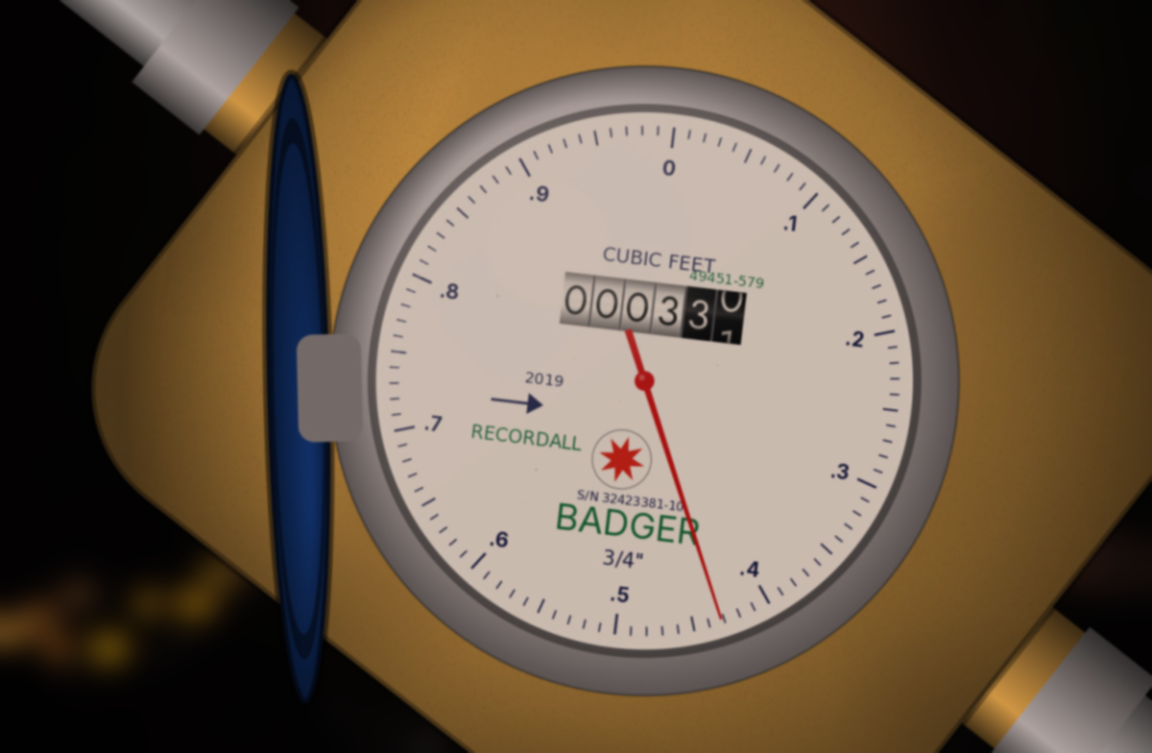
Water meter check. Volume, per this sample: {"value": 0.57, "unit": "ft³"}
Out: {"value": 330.43, "unit": "ft³"}
